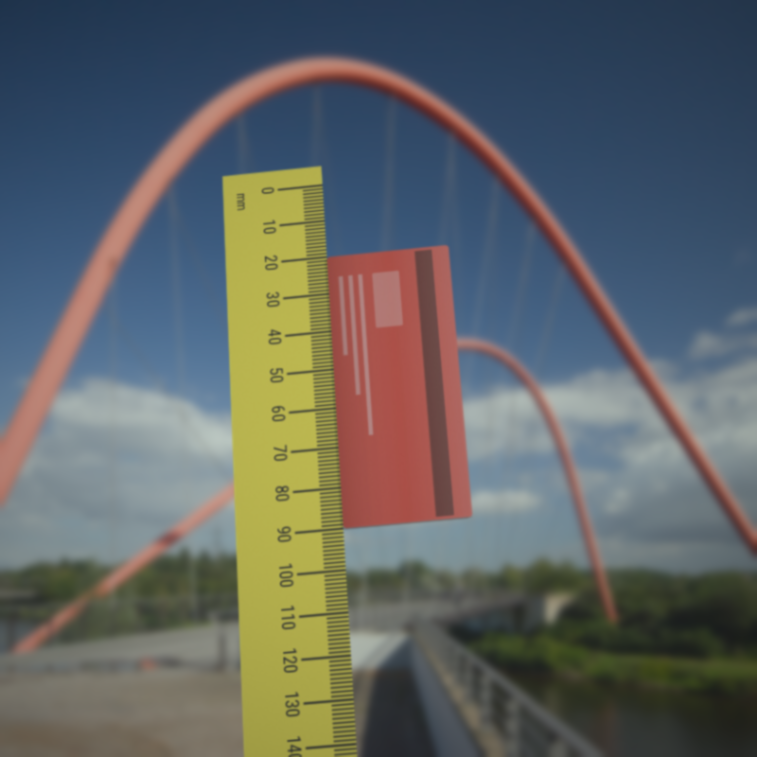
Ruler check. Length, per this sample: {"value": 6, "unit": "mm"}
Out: {"value": 70, "unit": "mm"}
